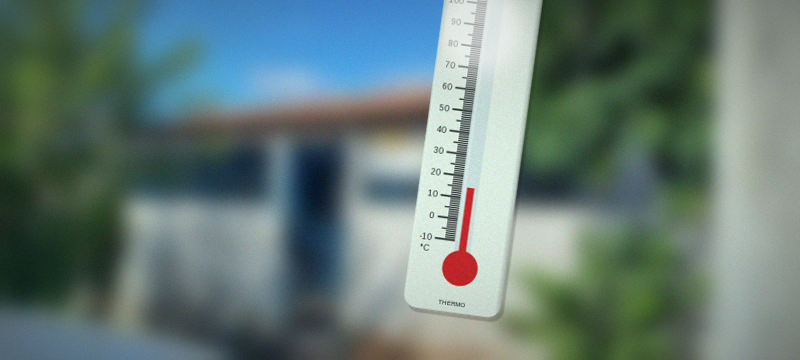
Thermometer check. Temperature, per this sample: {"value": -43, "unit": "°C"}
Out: {"value": 15, "unit": "°C"}
